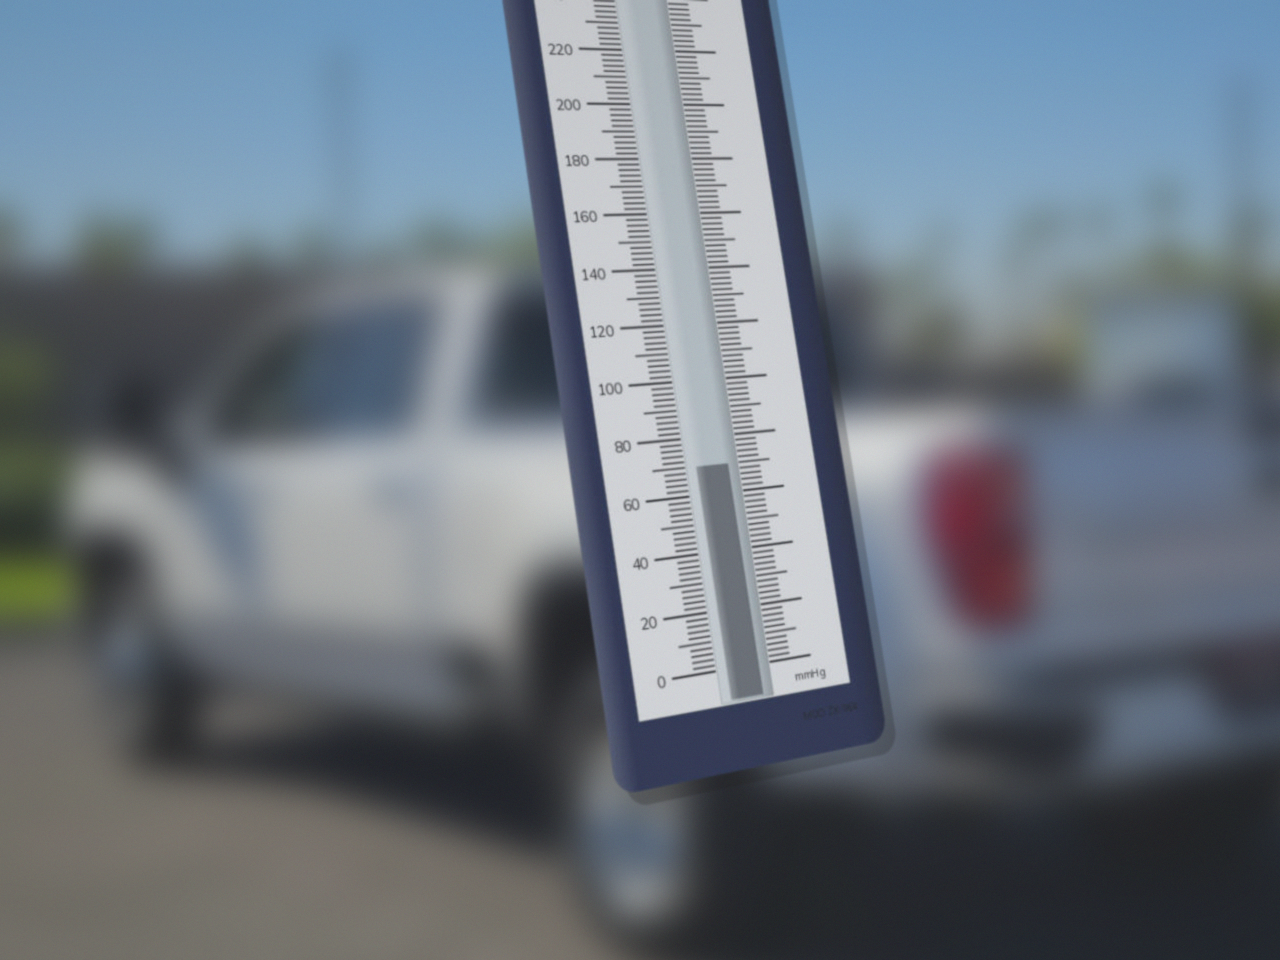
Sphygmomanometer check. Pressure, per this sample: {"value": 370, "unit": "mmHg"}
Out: {"value": 70, "unit": "mmHg"}
